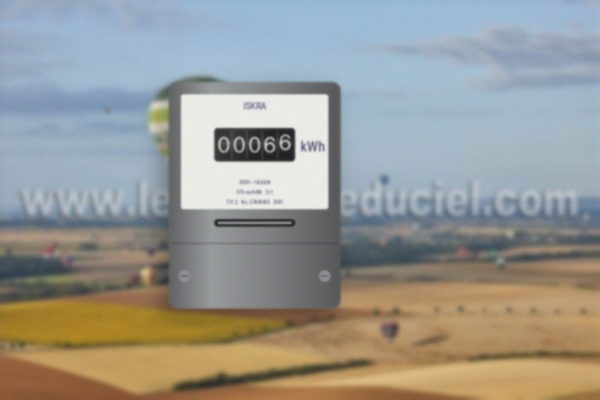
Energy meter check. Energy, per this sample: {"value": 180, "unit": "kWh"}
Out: {"value": 66, "unit": "kWh"}
